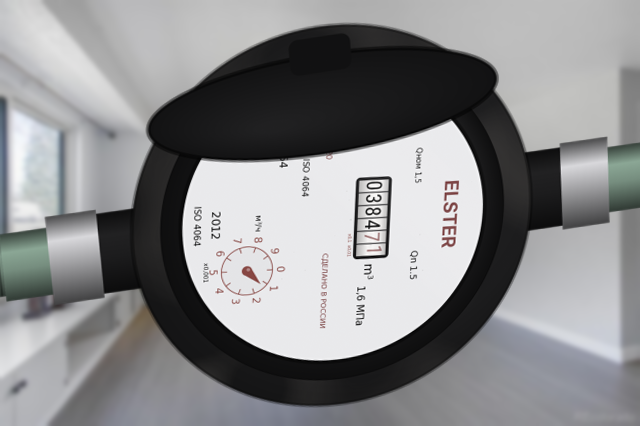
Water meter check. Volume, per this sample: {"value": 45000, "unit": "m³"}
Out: {"value": 384.711, "unit": "m³"}
